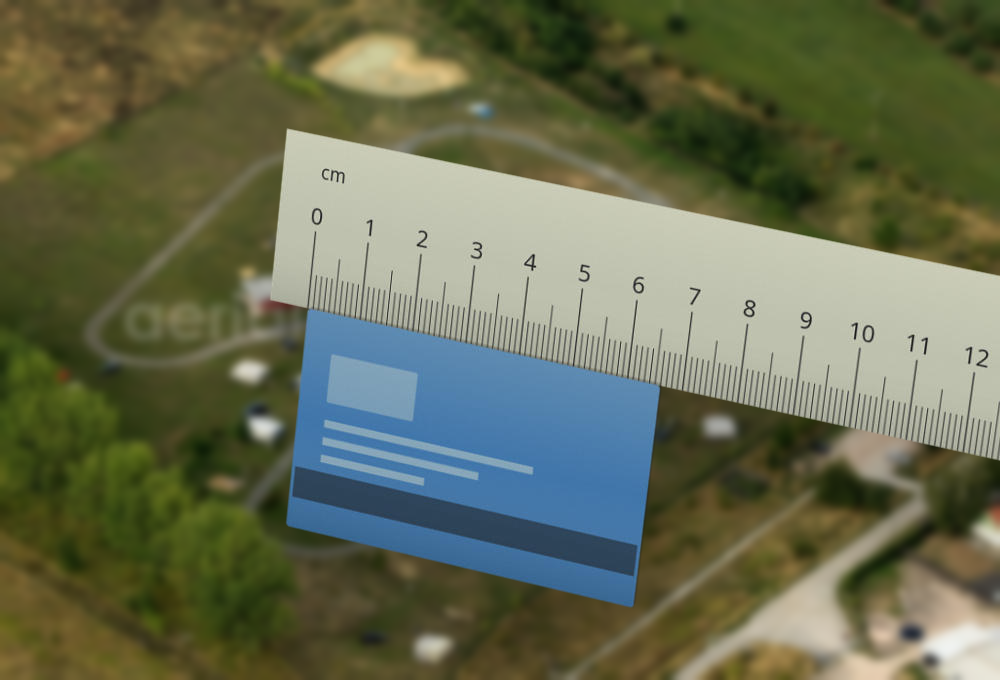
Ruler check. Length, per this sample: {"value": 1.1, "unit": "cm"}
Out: {"value": 6.6, "unit": "cm"}
